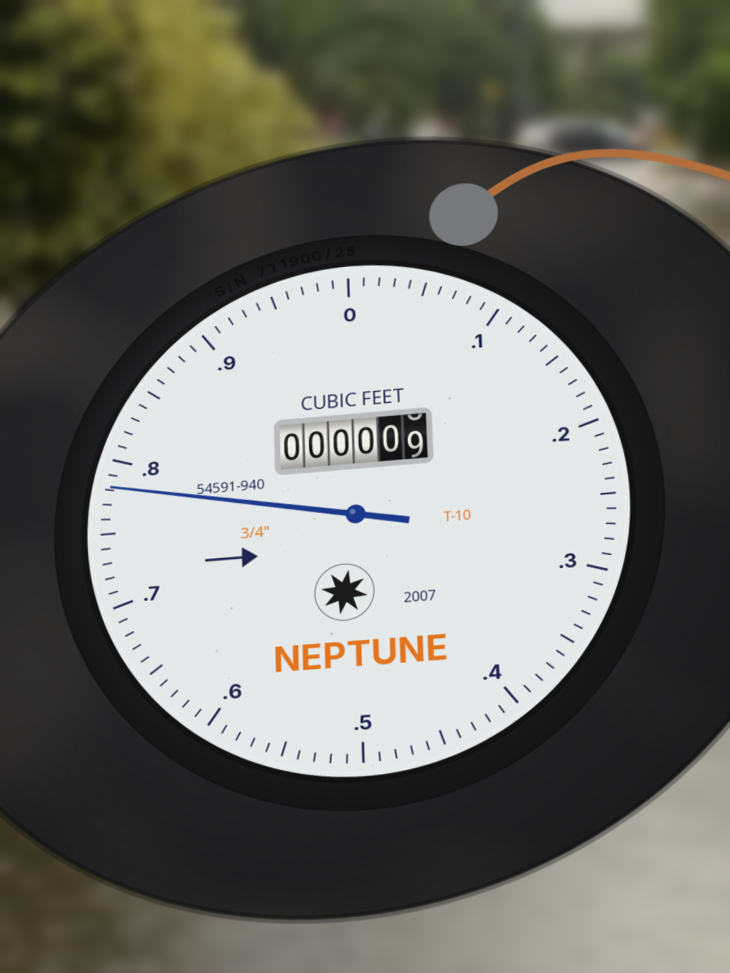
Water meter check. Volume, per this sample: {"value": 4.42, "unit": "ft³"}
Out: {"value": 8.78, "unit": "ft³"}
